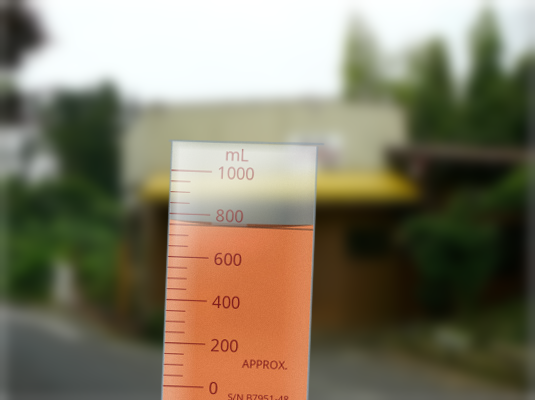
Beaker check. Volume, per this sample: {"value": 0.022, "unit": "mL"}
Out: {"value": 750, "unit": "mL"}
